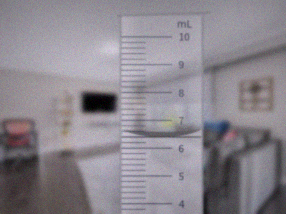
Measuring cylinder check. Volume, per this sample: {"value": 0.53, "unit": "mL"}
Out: {"value": 6.4, "unit": "mL"}
